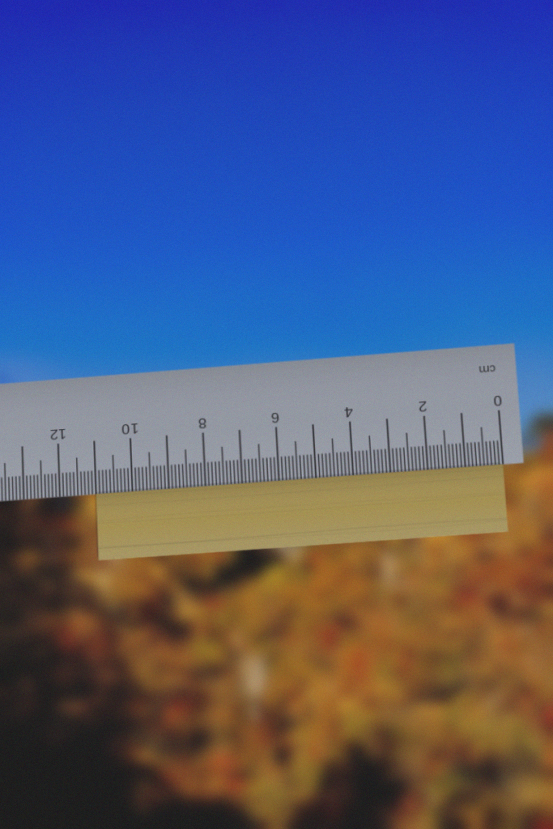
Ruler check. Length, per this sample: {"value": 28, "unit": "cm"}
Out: {"value": 11, "unit": "cm"}
